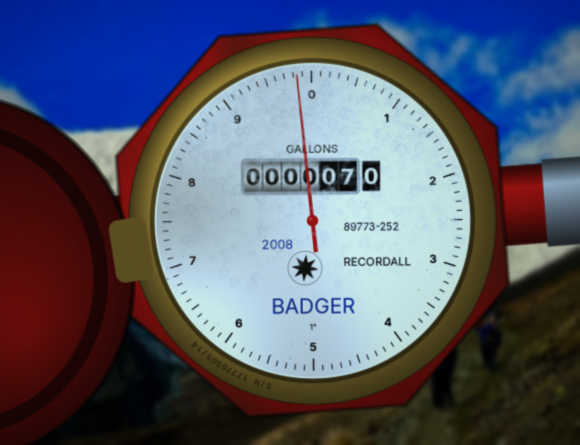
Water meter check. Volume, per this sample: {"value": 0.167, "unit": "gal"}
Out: {"value": 69.8, "unit": "gal"}
